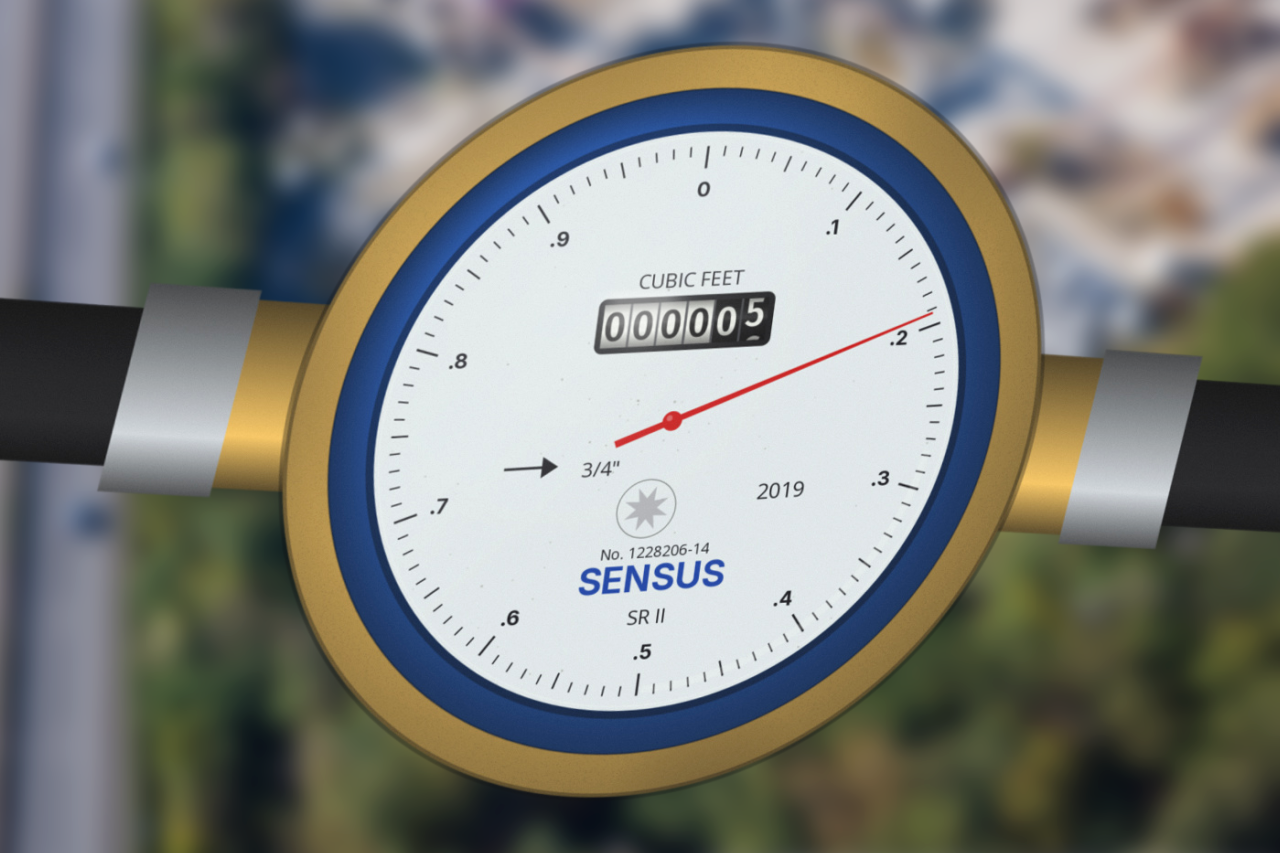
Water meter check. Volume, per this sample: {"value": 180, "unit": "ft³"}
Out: {"value": 5.19, "unit": "ft³"}
